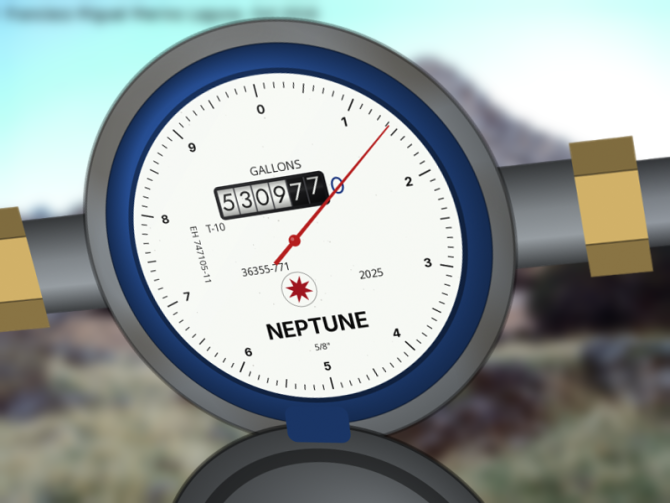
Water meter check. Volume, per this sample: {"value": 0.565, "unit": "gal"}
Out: {"value": 5309771.4, "unit": "gal"}
